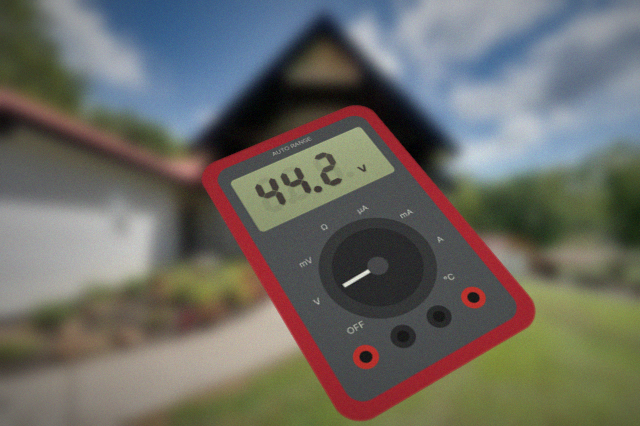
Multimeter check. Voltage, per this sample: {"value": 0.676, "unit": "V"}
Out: {"value": 44.2, "unit": "V"}
